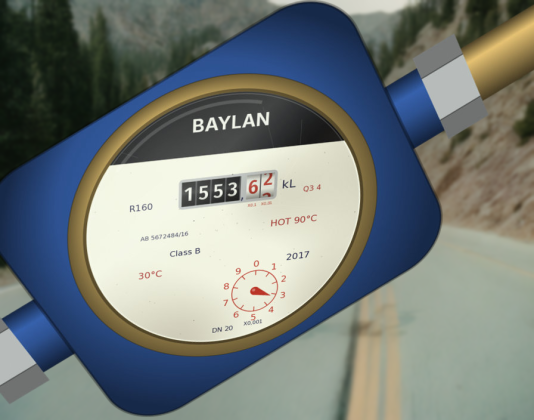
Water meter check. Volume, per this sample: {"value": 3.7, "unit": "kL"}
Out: {"value": 1553.623, "unit": "kL"}
